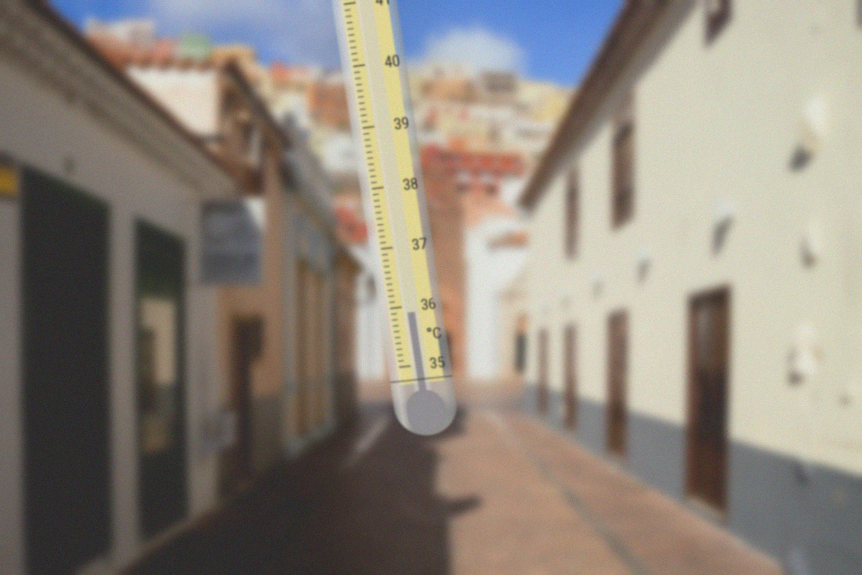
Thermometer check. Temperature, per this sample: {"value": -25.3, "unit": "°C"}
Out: {"value": 35.9, "unit": "°C"}
